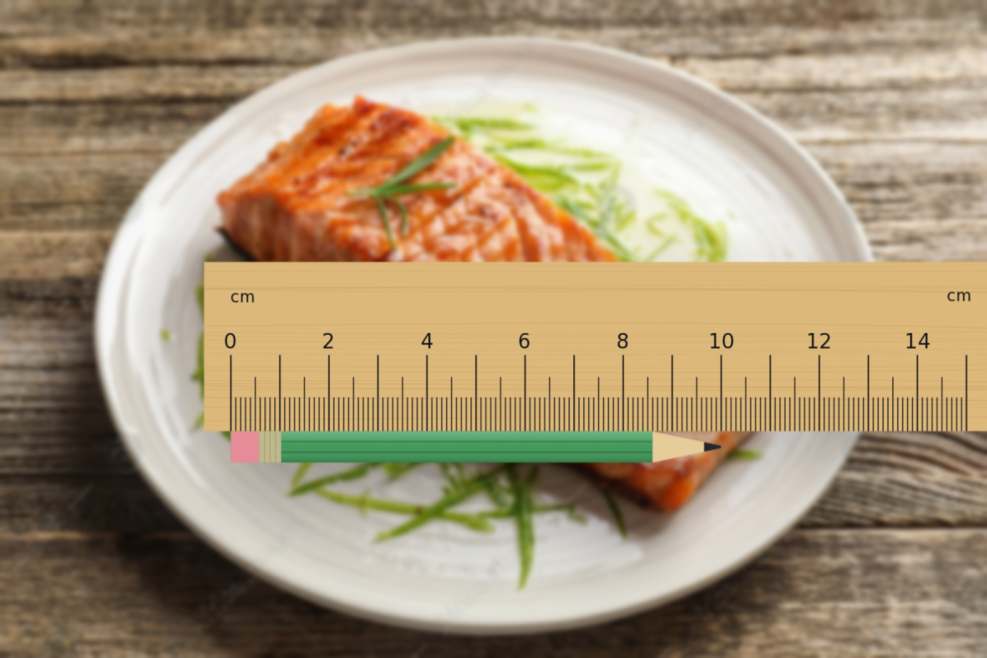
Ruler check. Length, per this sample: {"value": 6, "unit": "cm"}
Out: {"value": 10, "unit": "cm"}
